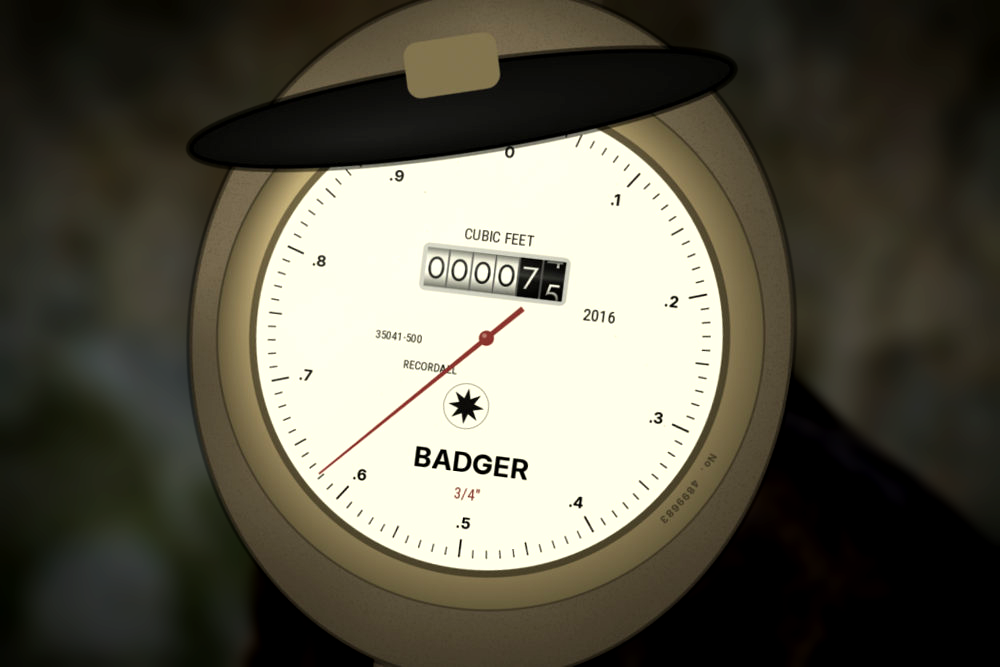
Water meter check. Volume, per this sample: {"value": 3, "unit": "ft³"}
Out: {"value": 74.62, "unit": "ft³"}
